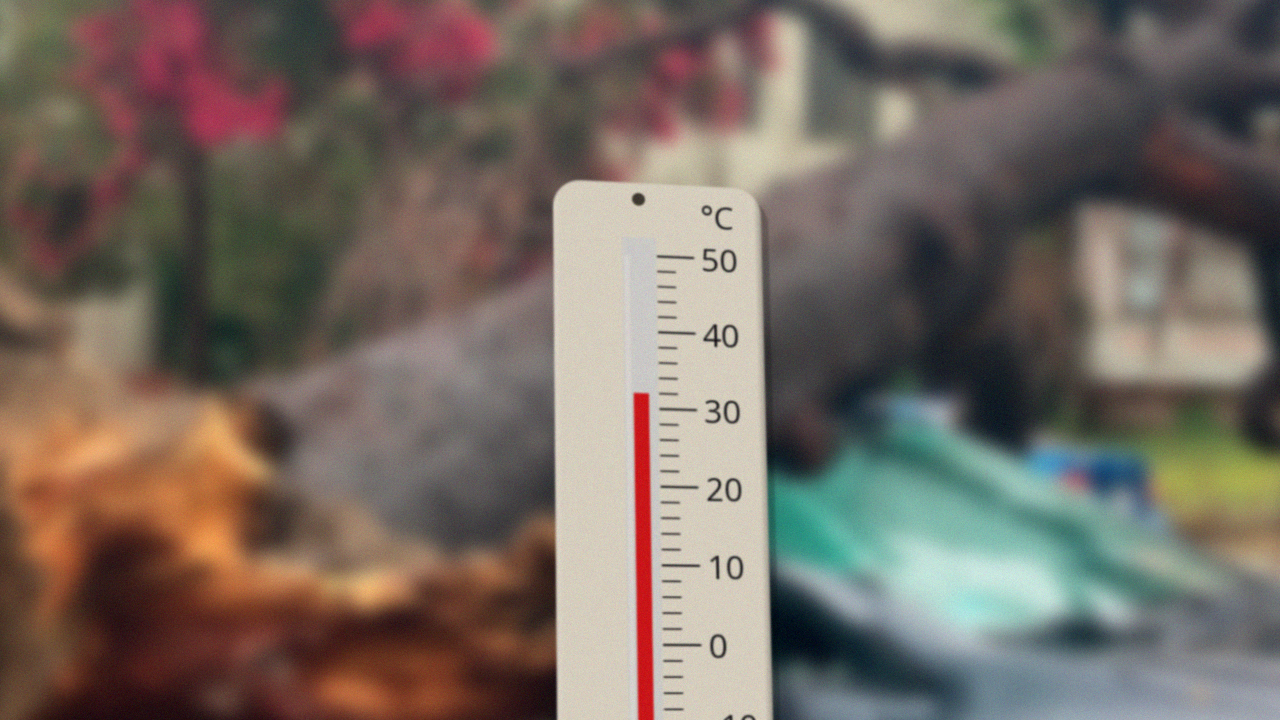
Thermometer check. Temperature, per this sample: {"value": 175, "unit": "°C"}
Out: {"value": 32, "unit": "°C"}
